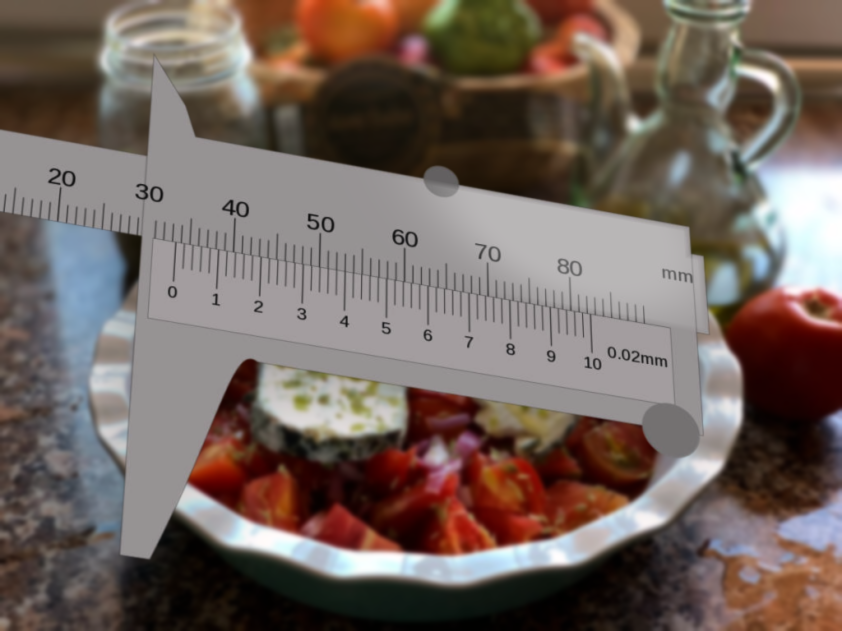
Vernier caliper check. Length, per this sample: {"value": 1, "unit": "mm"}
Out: {"value": 33.4, "unit": "mm"}
